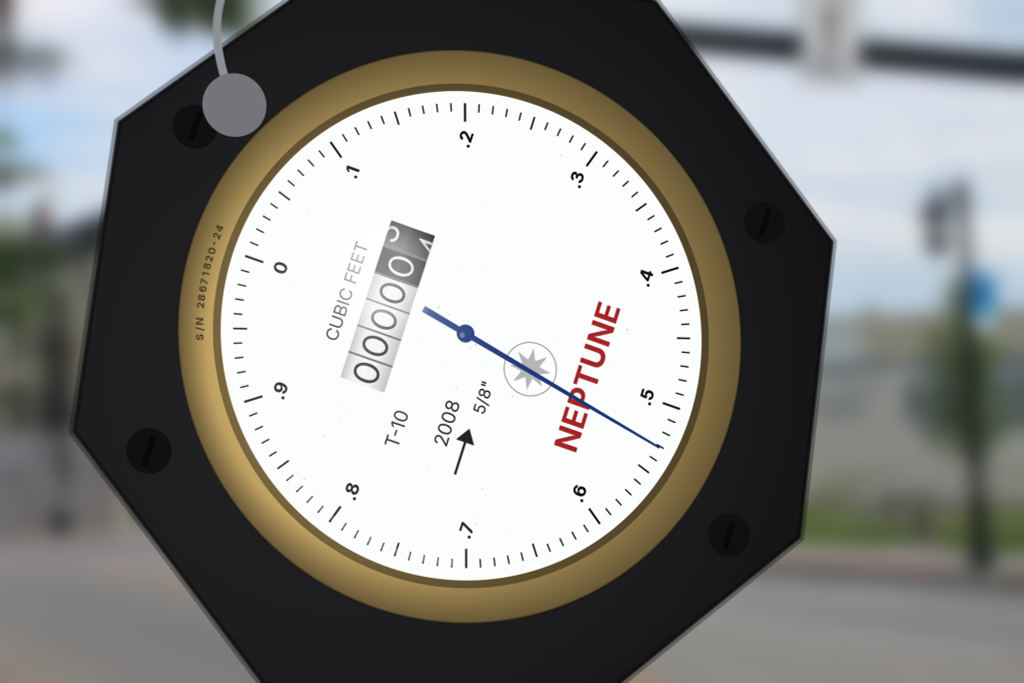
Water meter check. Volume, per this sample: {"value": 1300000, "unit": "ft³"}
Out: {"value": 3.53, "unit": "ft³"}
